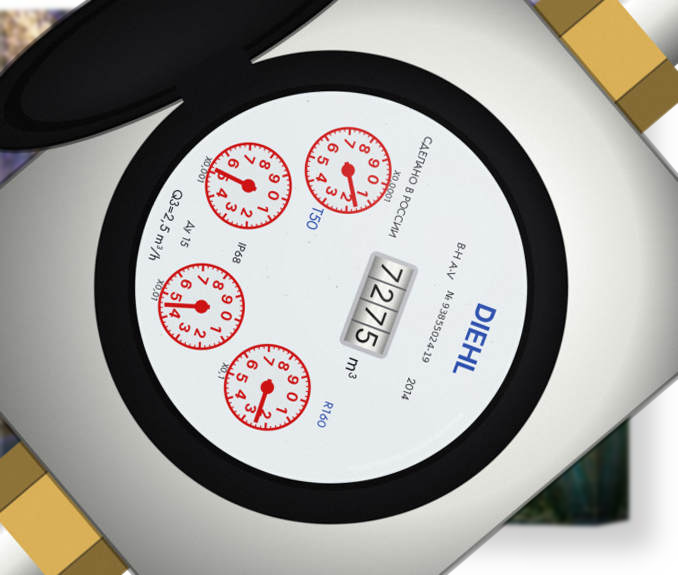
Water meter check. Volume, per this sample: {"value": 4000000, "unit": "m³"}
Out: {"value": 7275.2451, "unit": "m³"}
